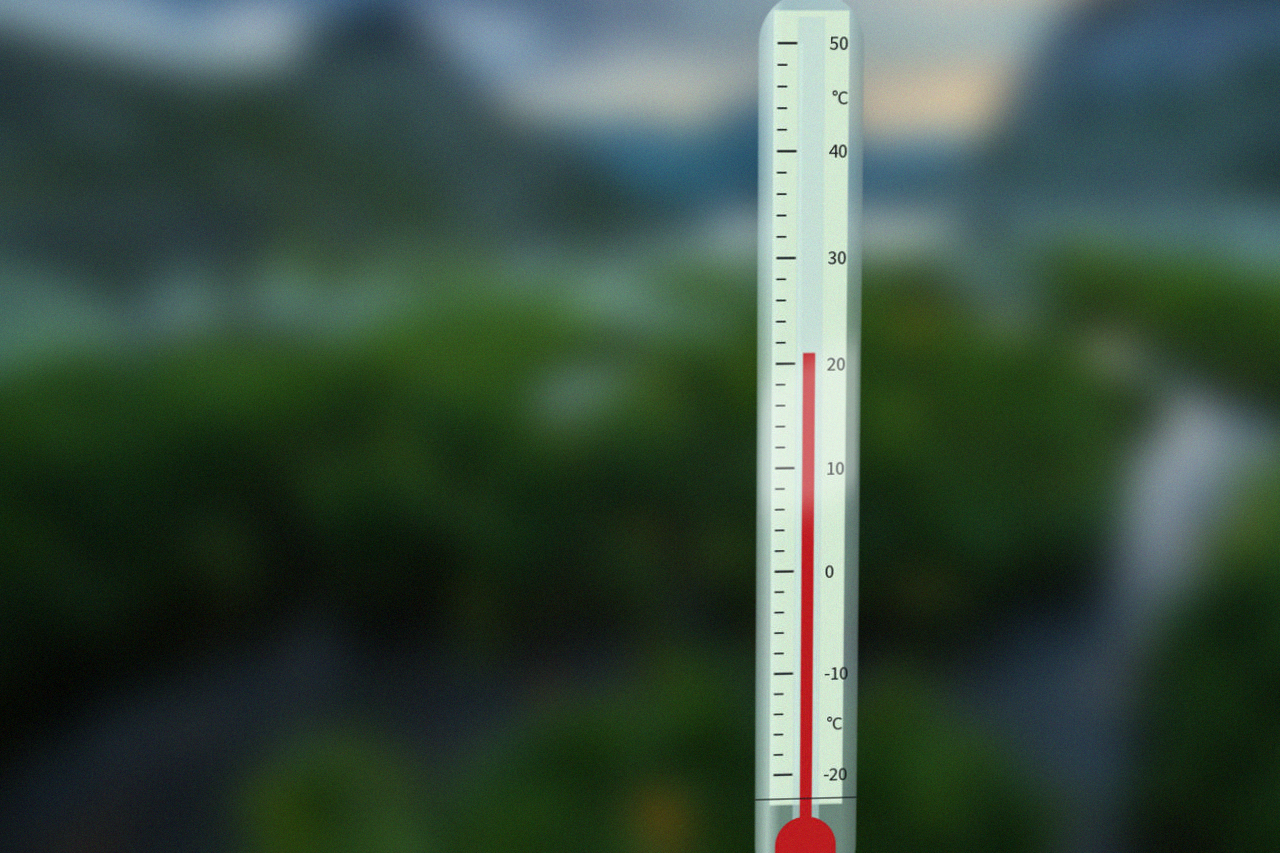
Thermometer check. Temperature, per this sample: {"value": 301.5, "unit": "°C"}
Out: {"value": 21, "unit": "°C"}
